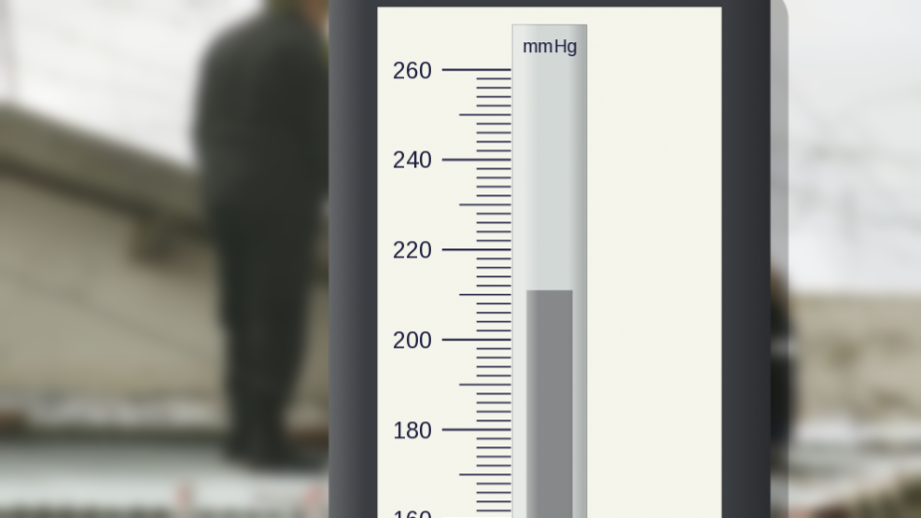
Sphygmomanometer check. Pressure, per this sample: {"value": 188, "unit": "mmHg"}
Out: {"value": 211, "unit": "mmHg"}
